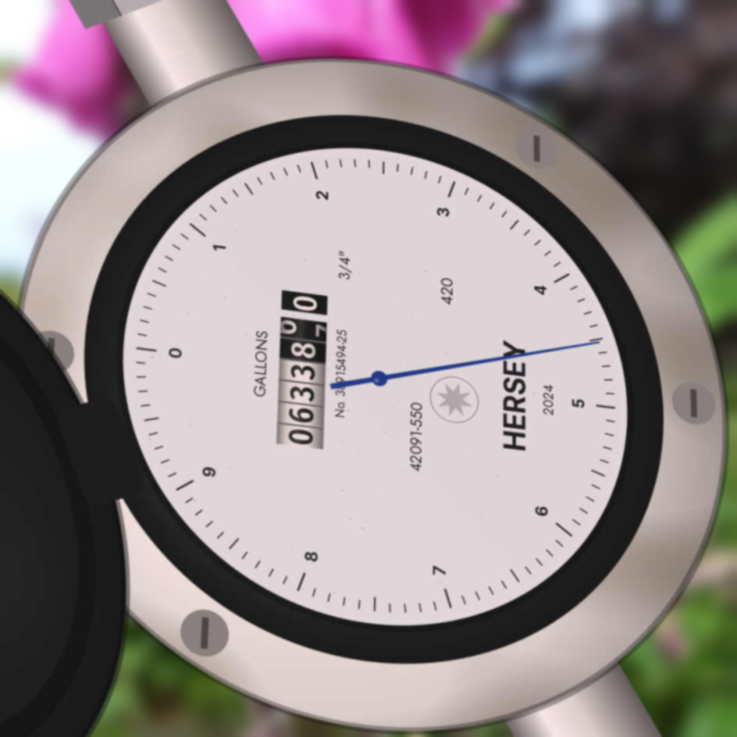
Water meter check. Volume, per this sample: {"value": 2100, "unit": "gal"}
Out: {"value": 633864.5, "unit": "gal"}
